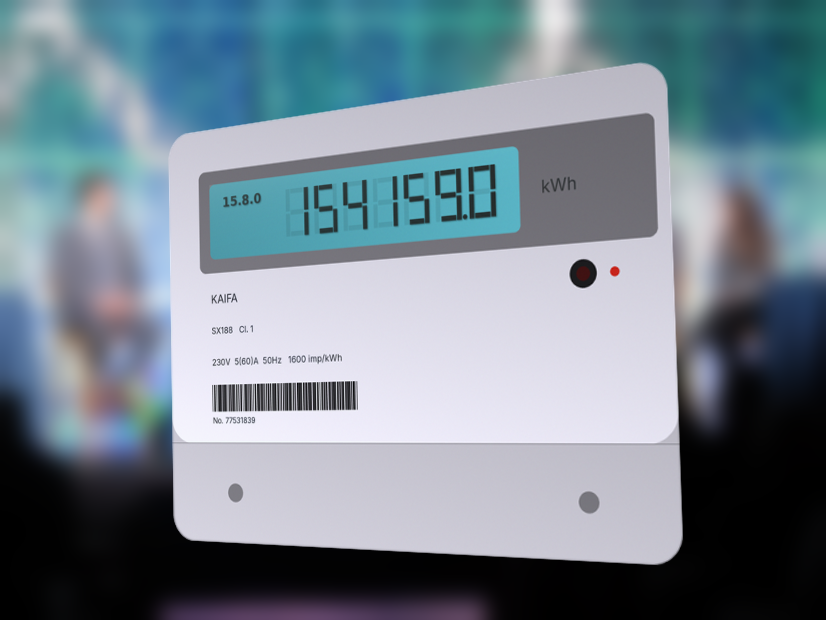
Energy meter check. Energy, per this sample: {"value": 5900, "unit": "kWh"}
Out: {"value": 154159.0, "unit": "kWh"}
